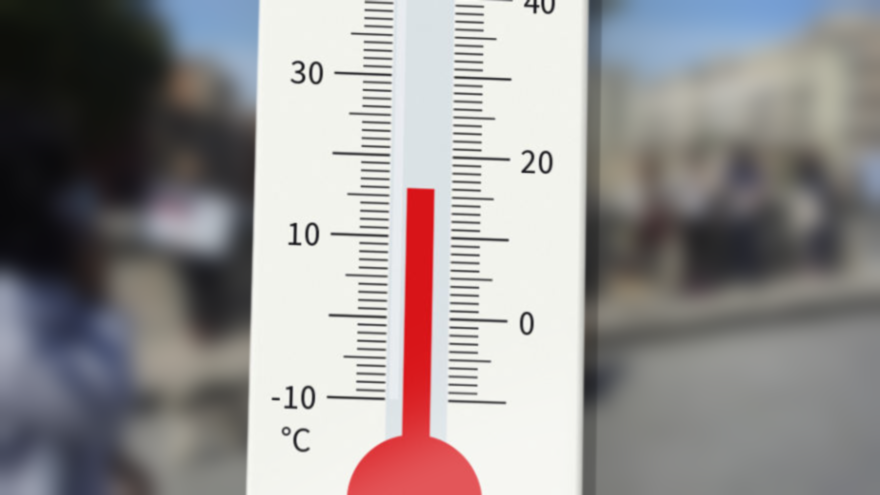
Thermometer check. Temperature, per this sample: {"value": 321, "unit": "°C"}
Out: {"value": 16, "unit": "°C"}
